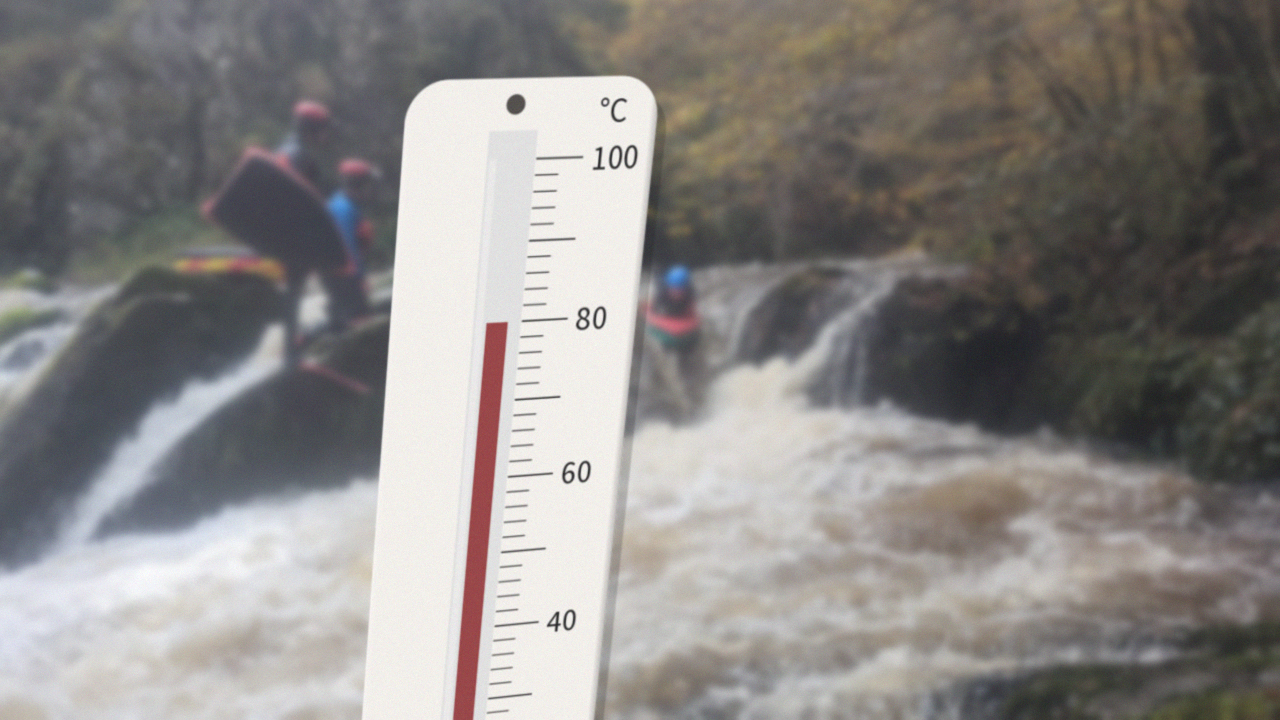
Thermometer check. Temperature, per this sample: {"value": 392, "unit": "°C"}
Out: {"value": 80, "unit": "°C"}
